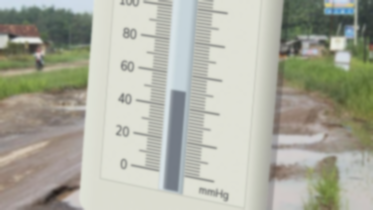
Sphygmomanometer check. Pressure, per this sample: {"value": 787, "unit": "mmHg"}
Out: {"value": 50, "unit": "mmHg"}
